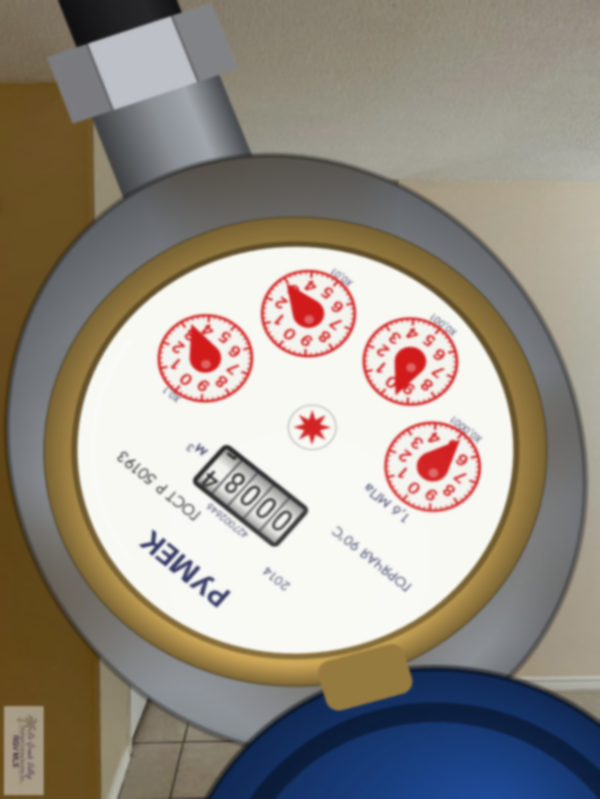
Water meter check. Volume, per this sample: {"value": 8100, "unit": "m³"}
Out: {"value": 84.3295, "unit": "m³"}
